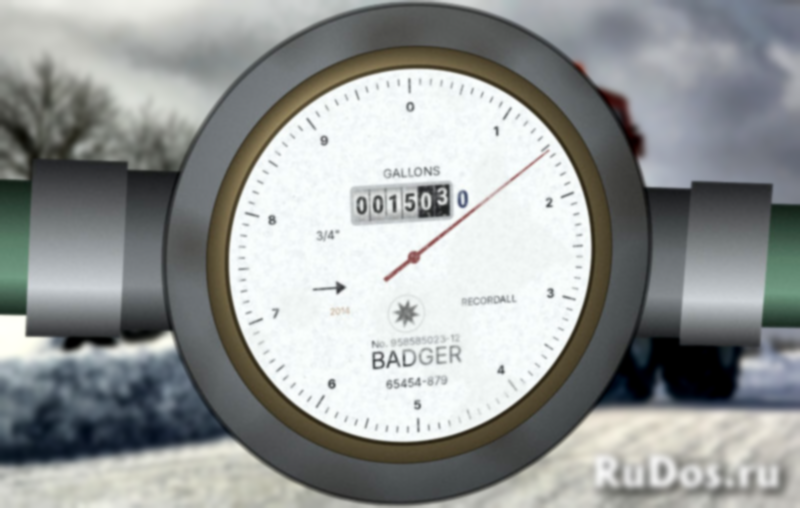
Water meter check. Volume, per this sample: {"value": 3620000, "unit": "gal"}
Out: {"value": 15031.5, "unit": "gal"}
